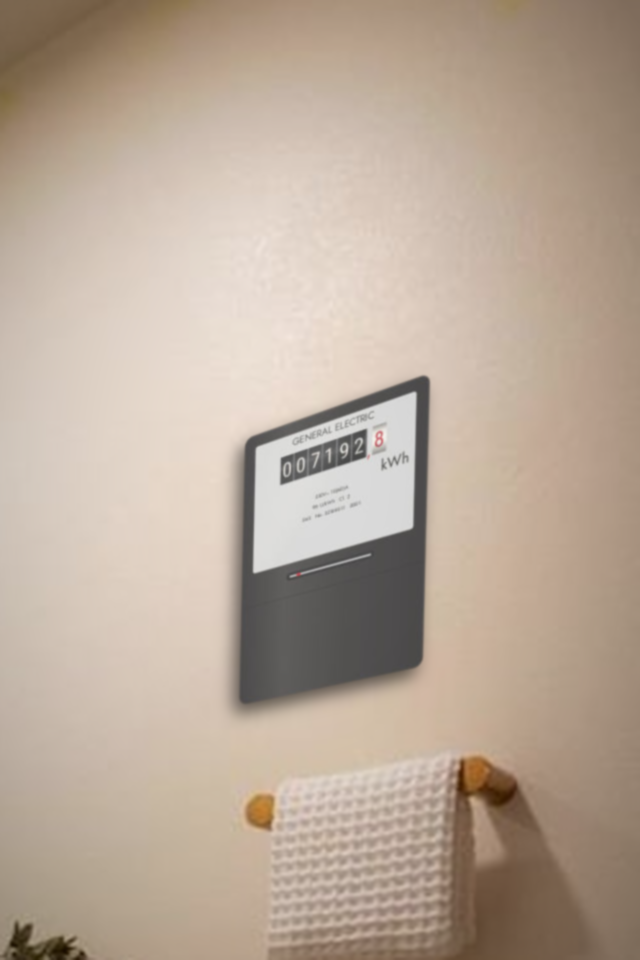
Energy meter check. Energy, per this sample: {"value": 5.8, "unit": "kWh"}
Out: {"value": 7192.8, "unit": "kWh"}
